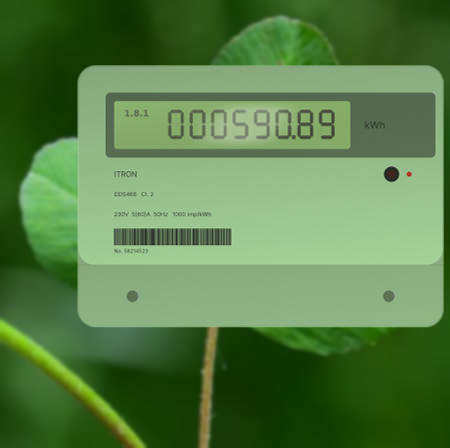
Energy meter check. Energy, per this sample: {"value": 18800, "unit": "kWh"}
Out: {"value": 590.89, "unit": "kWh"}
